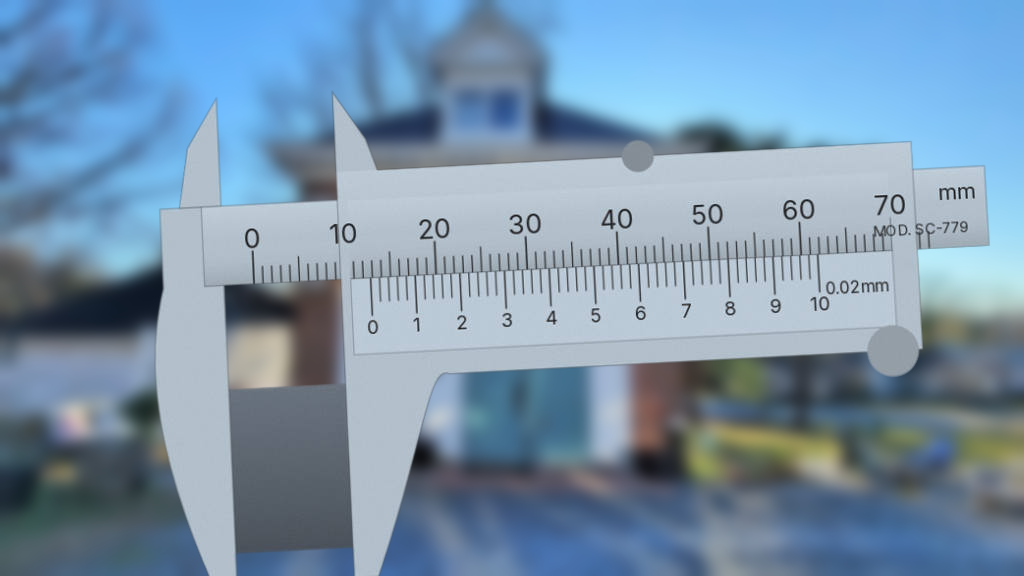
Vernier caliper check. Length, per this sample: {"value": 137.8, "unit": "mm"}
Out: {"value": 12.8, "unit": "mm"}
